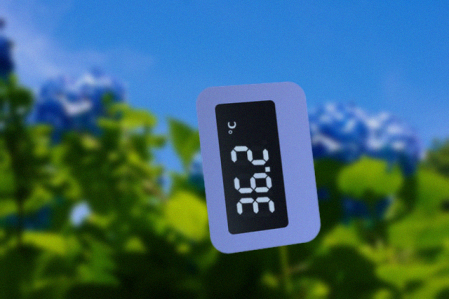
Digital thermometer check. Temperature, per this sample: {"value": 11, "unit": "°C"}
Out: {"value": 36.2, "unit": "°C"}
